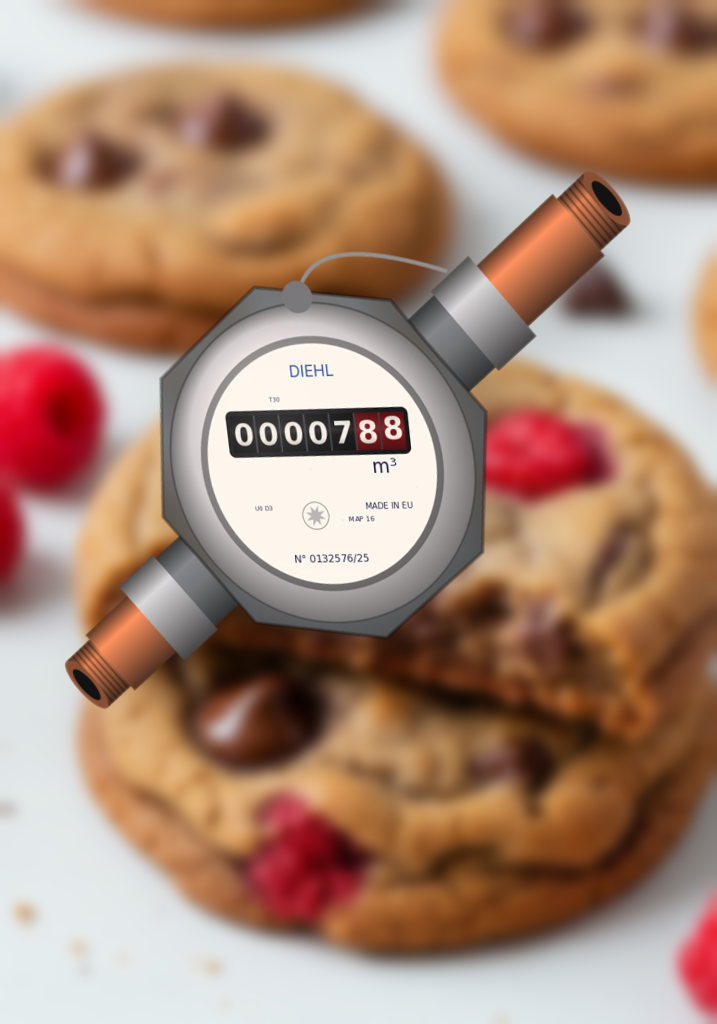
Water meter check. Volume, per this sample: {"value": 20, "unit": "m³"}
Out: {"value": 7.88, "unit": "m³"}
